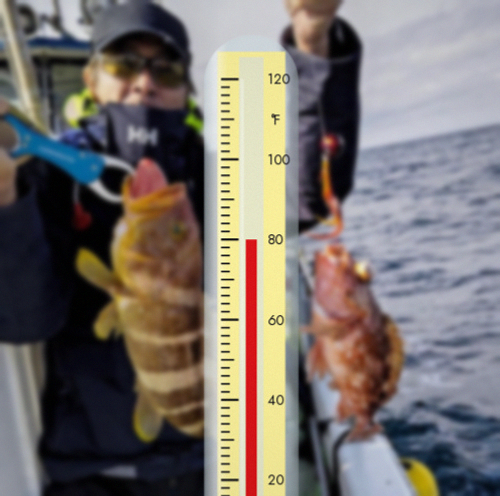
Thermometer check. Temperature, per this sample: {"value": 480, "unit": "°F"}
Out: {"value": 80, "unit": "°F"}
